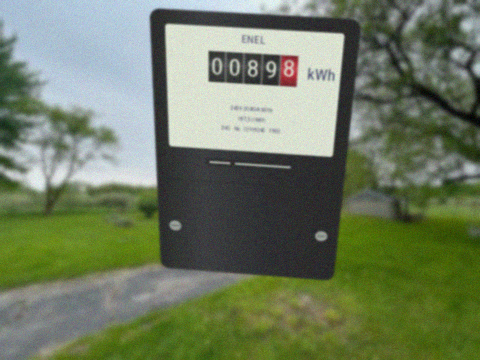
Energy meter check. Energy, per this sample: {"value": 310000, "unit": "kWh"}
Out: {"value": 89.8, "unit": "kWh"}
